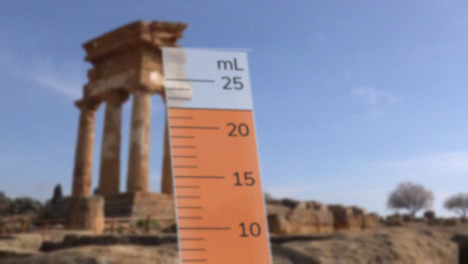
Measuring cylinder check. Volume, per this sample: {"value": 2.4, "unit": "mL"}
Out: {"value": 22, "unit": "mL"}
